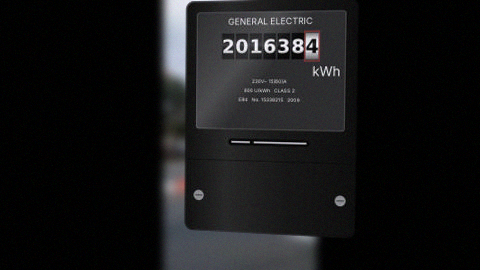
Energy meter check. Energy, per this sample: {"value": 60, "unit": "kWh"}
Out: {"value": 201638.4, "unit": "kWh"}
